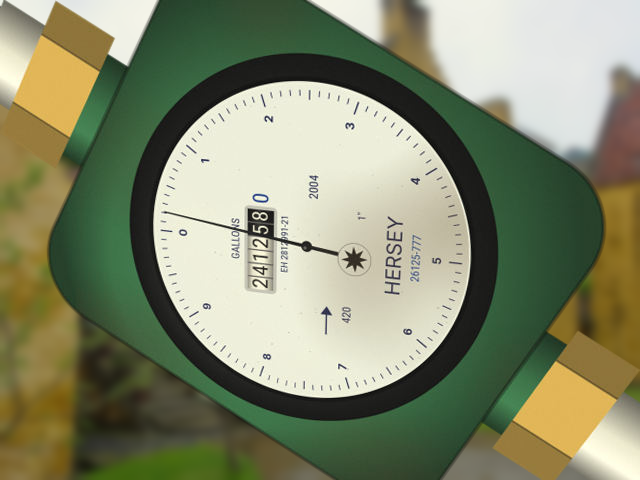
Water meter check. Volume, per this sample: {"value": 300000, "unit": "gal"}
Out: {"value": 2412580.2, "unit": "gal"}
